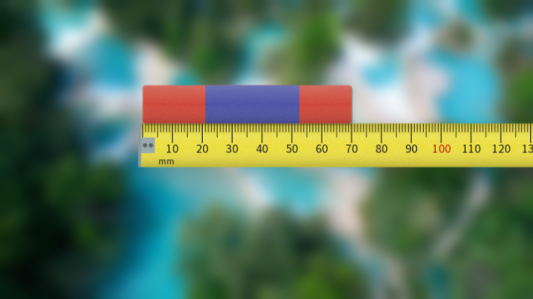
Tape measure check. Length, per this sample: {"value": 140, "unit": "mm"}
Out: {"value": 70, "unit": "mm"}
